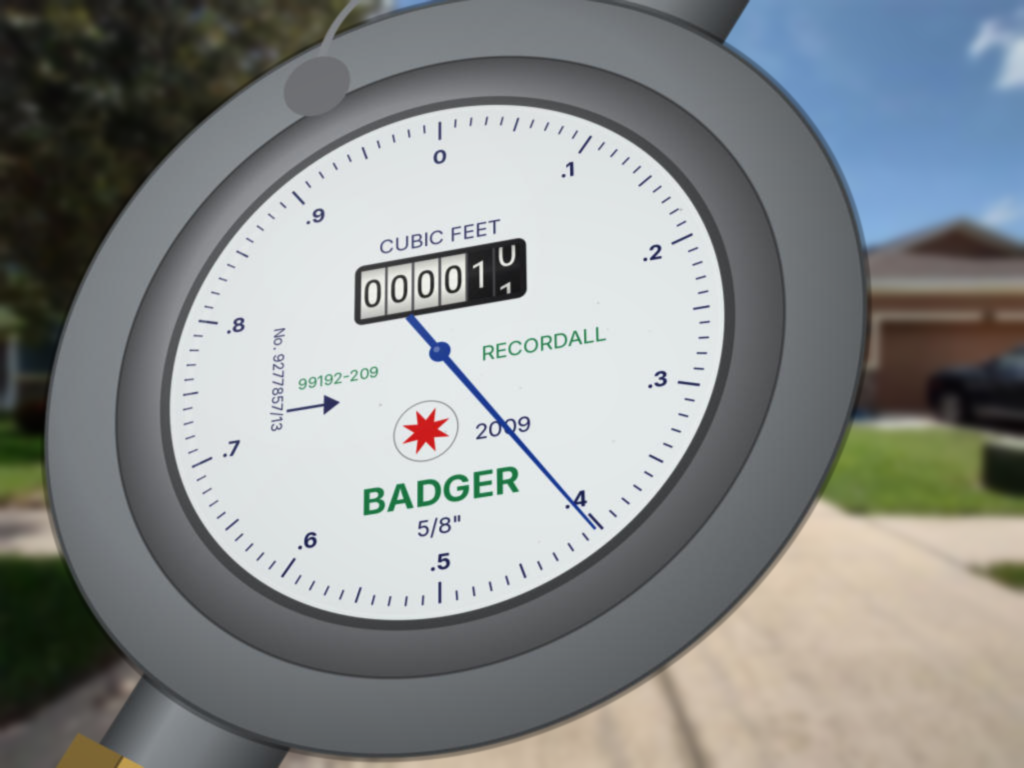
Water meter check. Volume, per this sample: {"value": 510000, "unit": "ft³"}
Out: {"value": 10.40, "unit": "ft³"}
